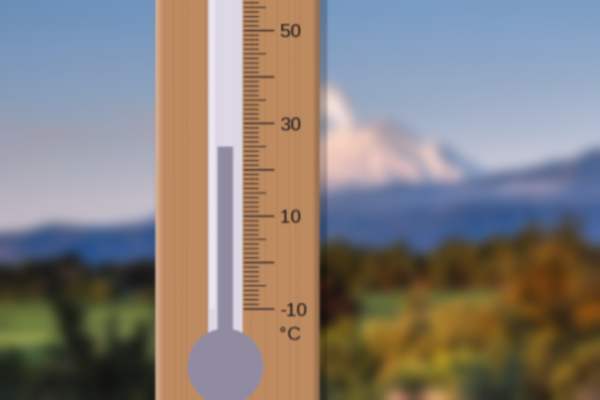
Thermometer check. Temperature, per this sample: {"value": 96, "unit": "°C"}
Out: {"value": 25, "unit": "°C"}
